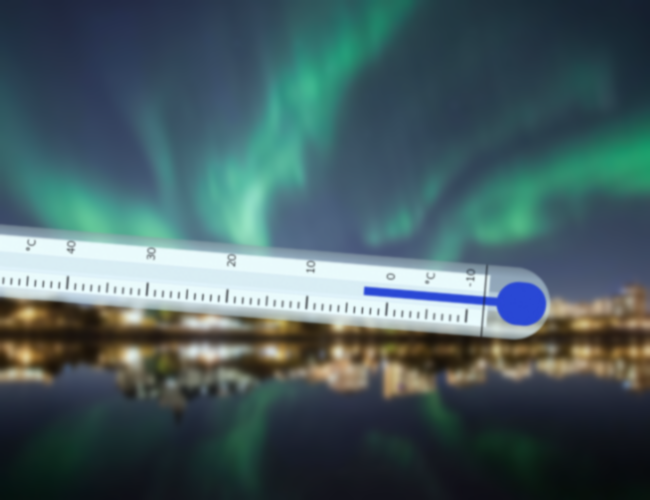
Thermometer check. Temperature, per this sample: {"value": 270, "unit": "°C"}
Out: {"value": 3, "unit": "°C"}
